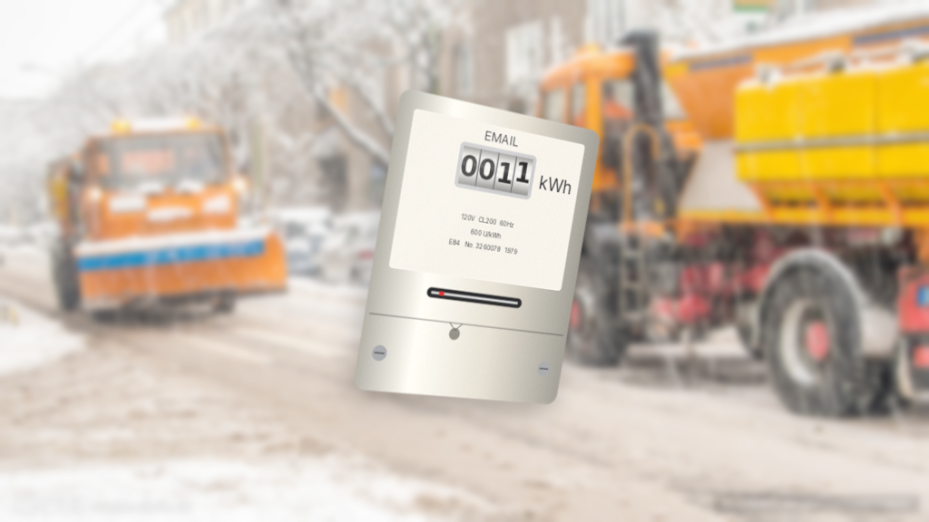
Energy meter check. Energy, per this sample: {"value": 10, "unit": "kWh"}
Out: {"value": 11, "unit": "kWh"}
